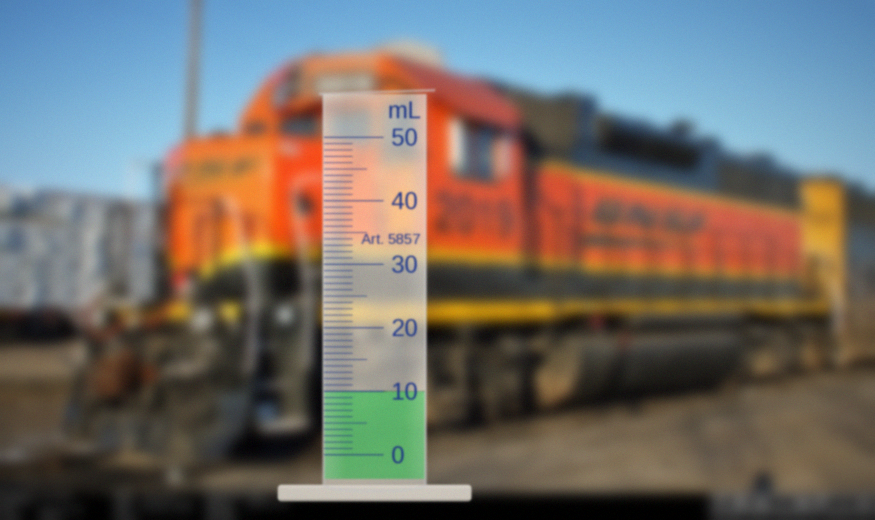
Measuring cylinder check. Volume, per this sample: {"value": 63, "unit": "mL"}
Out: {"value": 10, "unit": "mL"}
